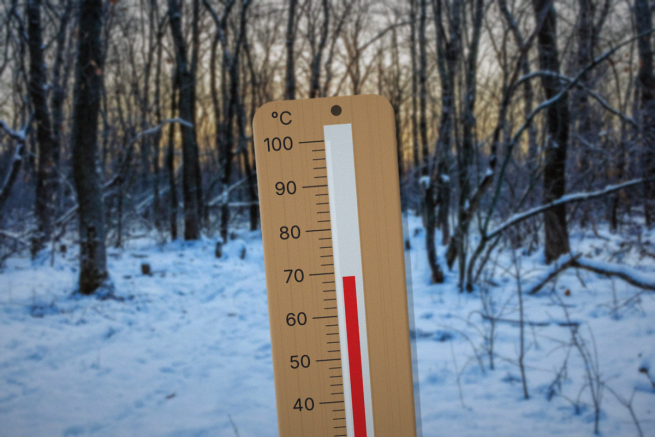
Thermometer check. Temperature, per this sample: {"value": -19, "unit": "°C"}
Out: {"value": 69, "unit": "°C"}
